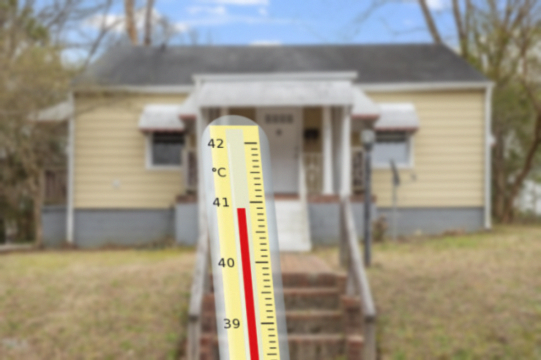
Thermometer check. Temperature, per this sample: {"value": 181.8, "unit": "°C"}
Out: {"value": 40.9, "unit": "°C"}
